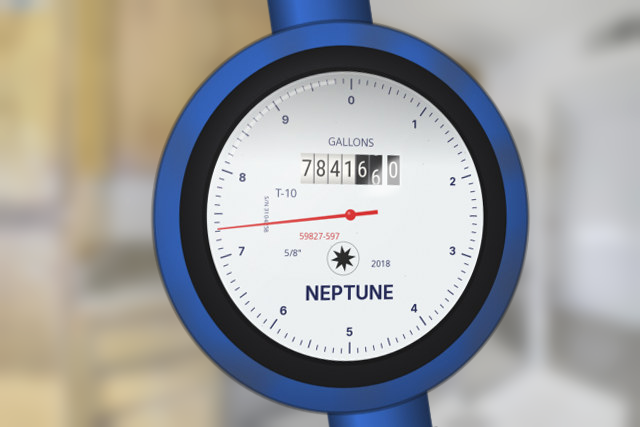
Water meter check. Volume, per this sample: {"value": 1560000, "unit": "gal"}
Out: {"value": 7841657.3, "unit": "gal"}
